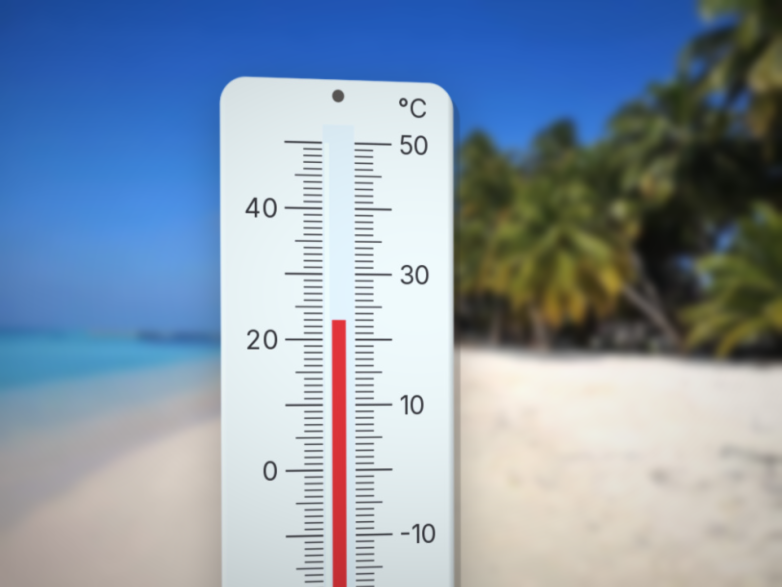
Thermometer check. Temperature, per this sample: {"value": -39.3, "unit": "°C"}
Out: {"value": 23, "unit": "°C"}
